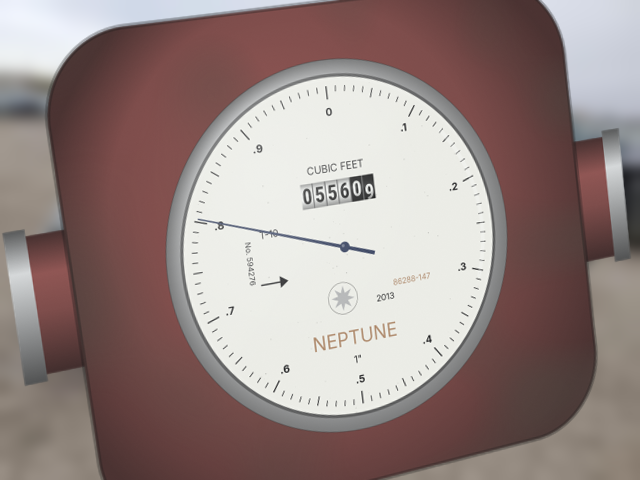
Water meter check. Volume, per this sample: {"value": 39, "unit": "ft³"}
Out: {"value": 55608.80, "unit": "ft³"}
